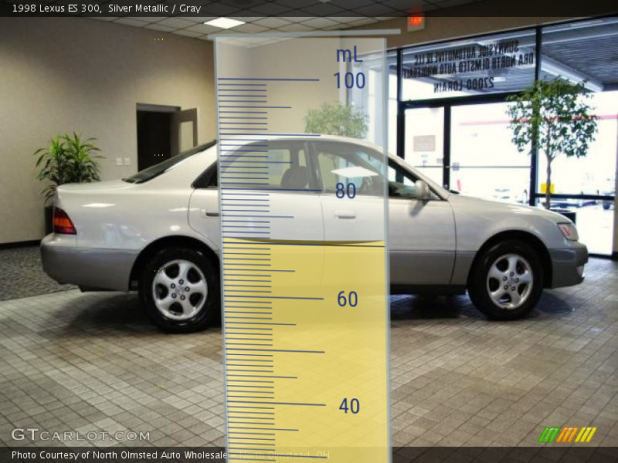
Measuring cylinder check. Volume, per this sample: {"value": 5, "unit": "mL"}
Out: {"value": 70, "unit": "mL"}
